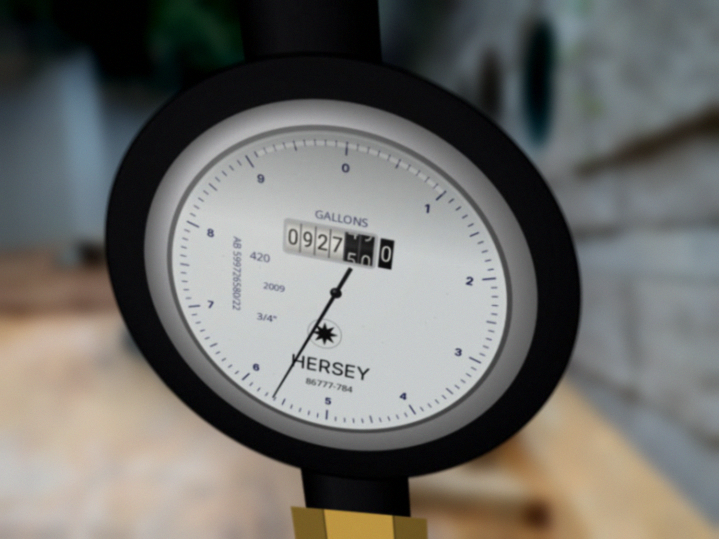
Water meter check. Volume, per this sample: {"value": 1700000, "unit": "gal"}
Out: {"value": 927495.6, "unit": "gal"}
